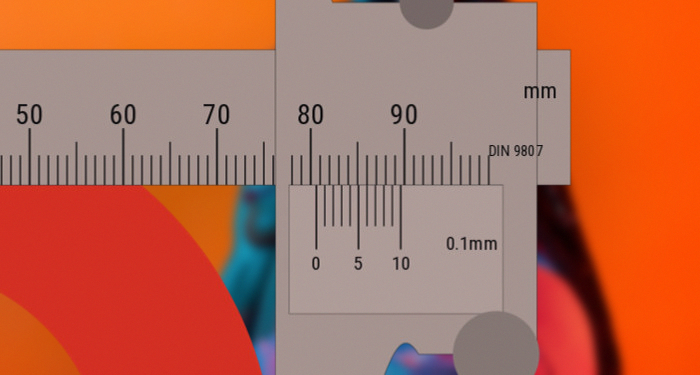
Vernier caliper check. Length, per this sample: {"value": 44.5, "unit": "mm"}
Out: {"value": 80.6, "unit": "mm"}
